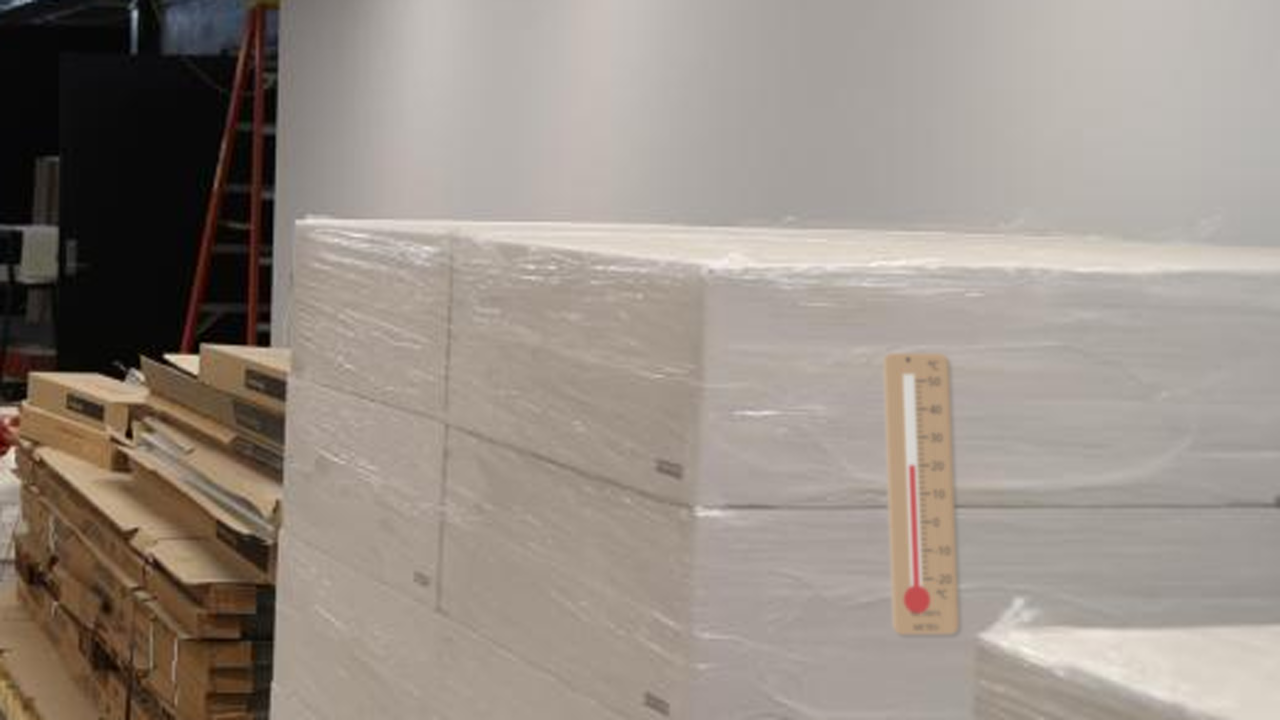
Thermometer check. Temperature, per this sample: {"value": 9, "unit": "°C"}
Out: {"value": 20, "unit": "°C"}
